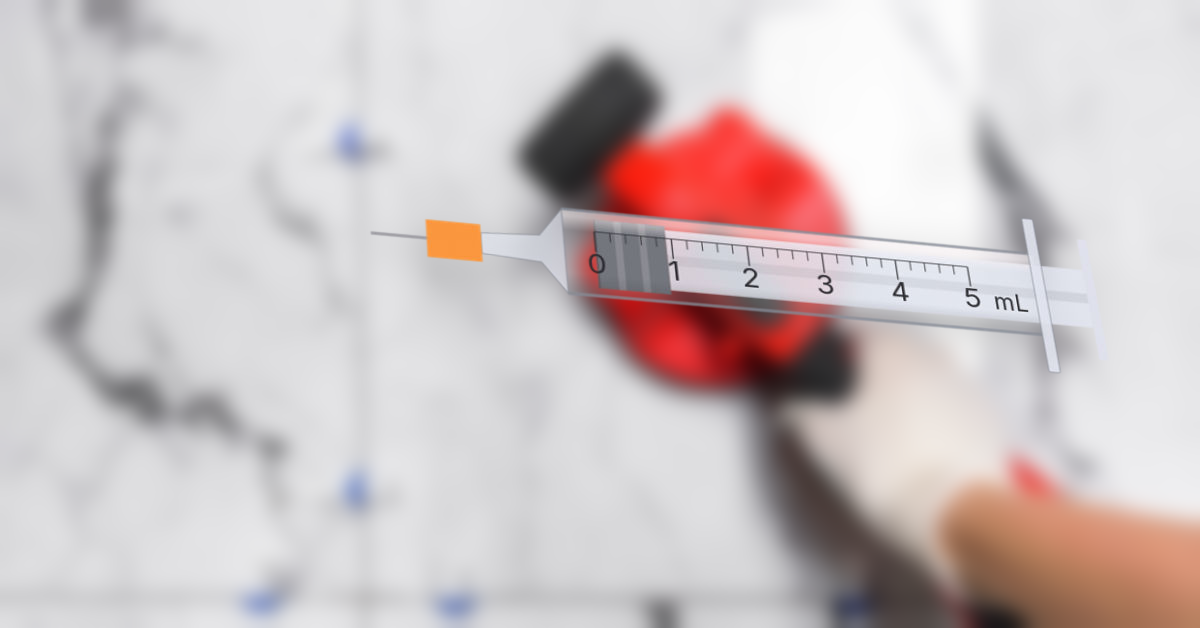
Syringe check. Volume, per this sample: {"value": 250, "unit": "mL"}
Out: {"value": 0, "unit": "mL"}
